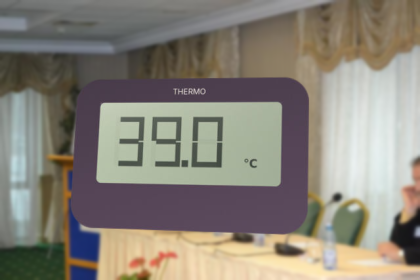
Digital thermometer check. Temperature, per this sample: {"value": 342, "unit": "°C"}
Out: {"value": 39.0, "unit": "°C"}
